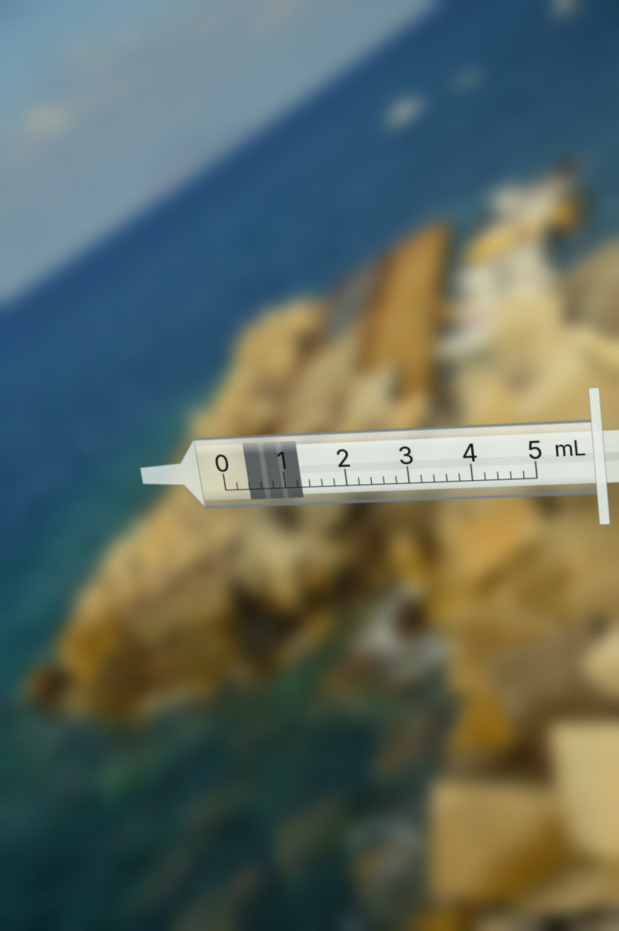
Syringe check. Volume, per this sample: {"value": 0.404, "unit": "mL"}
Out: {"value": 0.4, "unit": "mL"}
